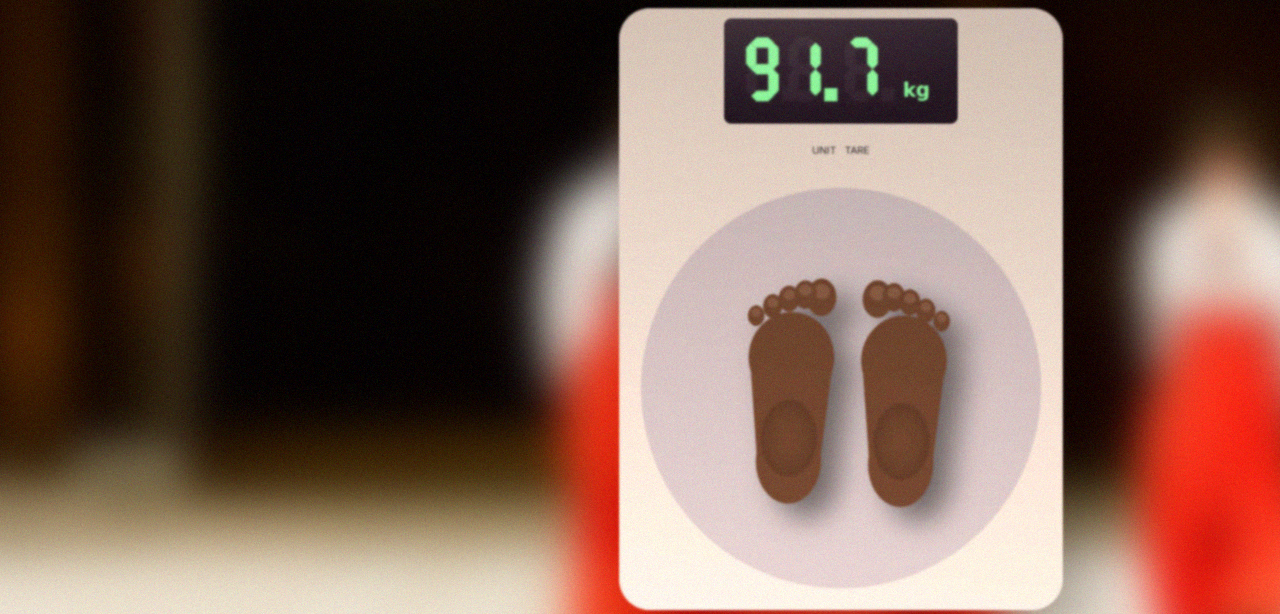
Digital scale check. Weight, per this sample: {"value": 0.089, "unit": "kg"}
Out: {"value": 91.7, "unit": "kg"}
